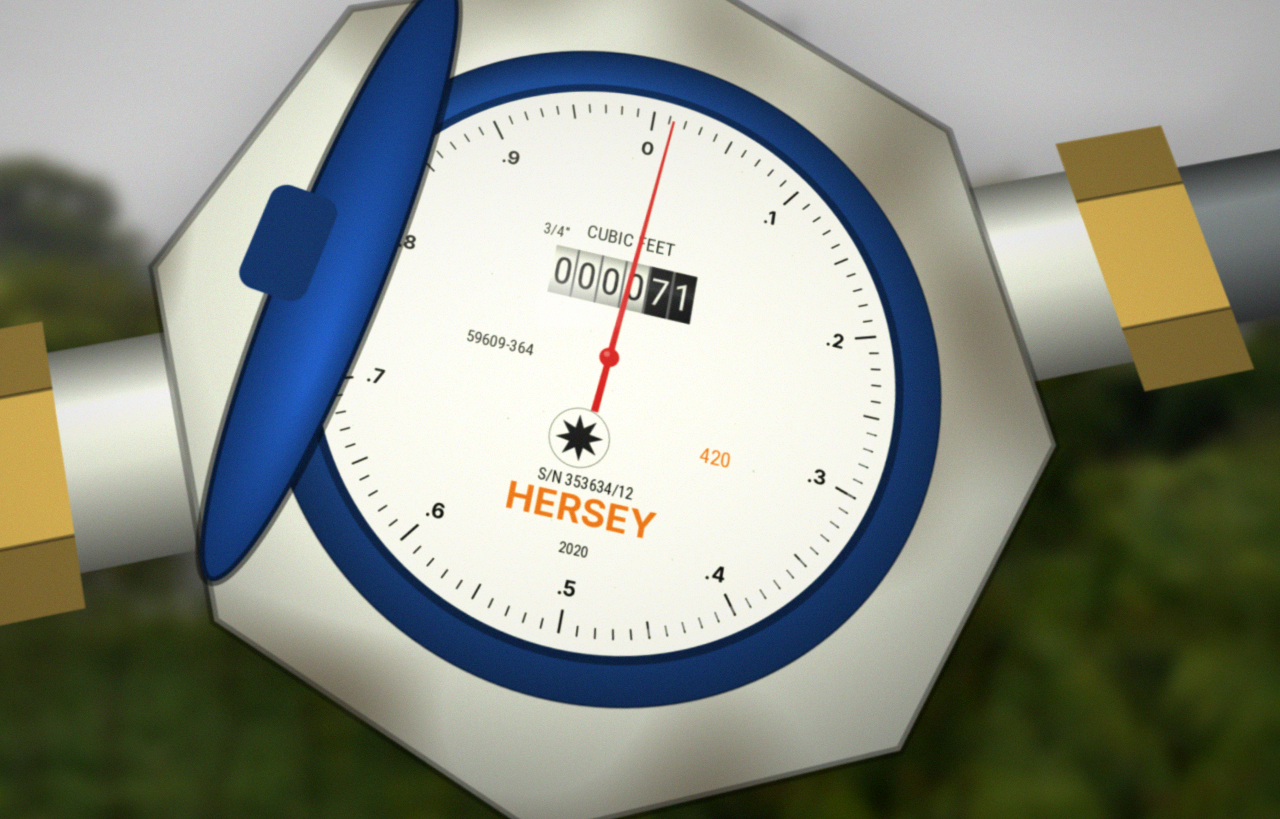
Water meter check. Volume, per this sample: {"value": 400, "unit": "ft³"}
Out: {"value": 71.01, "unit": "ft³"}
